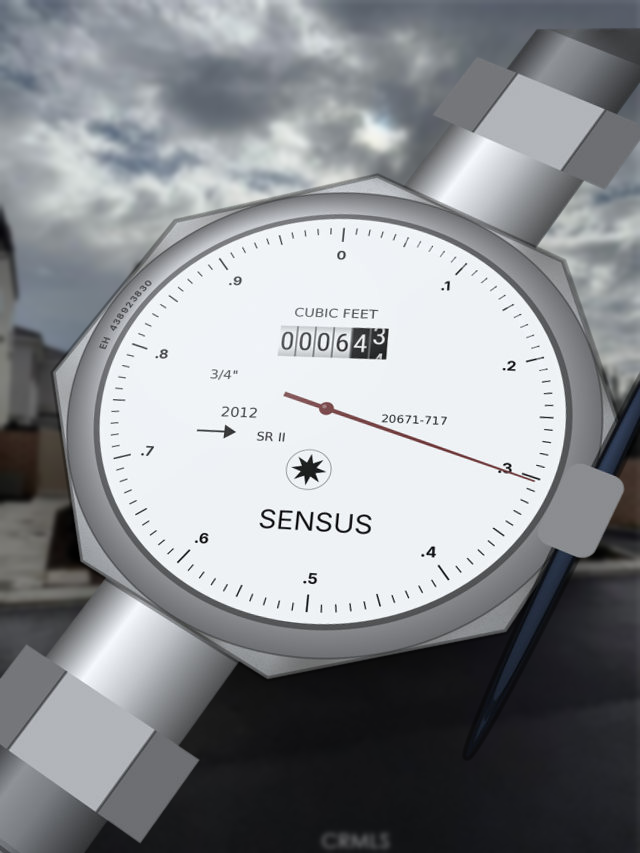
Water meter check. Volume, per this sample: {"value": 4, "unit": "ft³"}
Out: {"value": 643.30, "unit": "ft³"}
